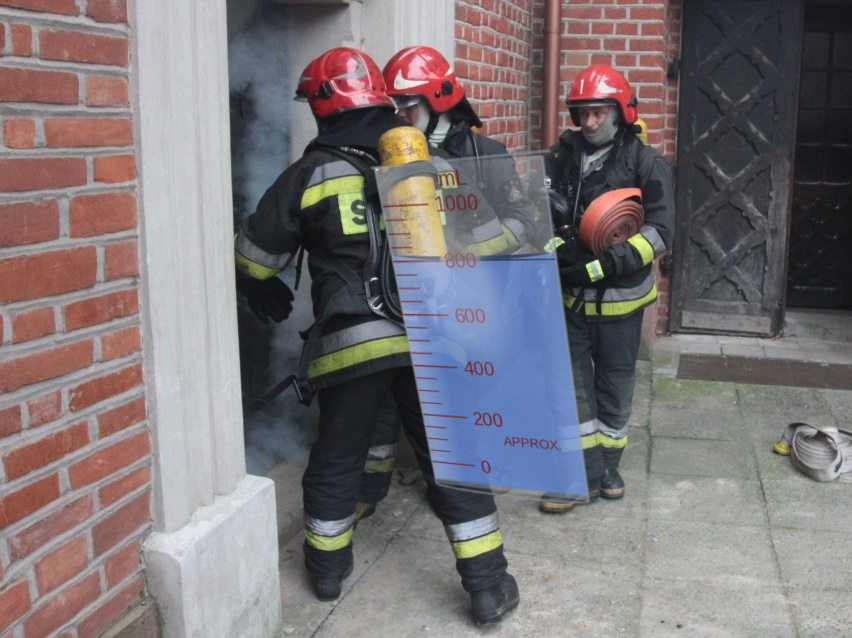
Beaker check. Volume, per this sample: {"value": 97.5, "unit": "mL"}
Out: {"value": 800, "unit": "mL"}
